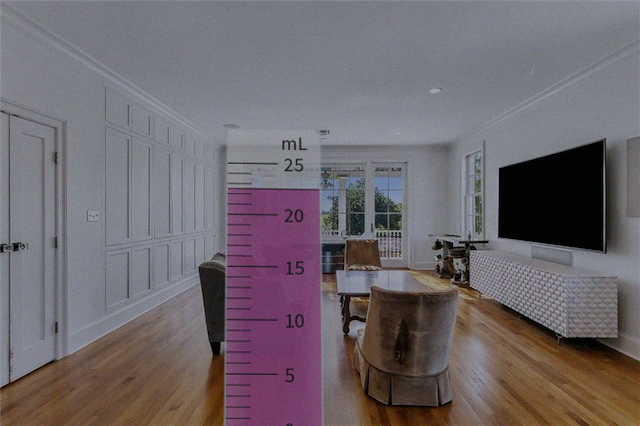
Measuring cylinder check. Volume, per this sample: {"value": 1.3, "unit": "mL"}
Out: {"value": 22.5, "unit": "mL"}
